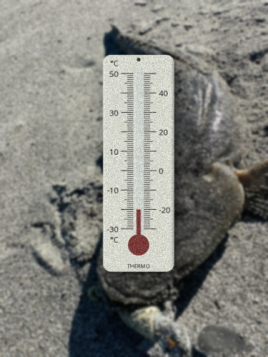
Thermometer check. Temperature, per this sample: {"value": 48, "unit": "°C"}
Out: {"value": -20, "unit": "°C"}
